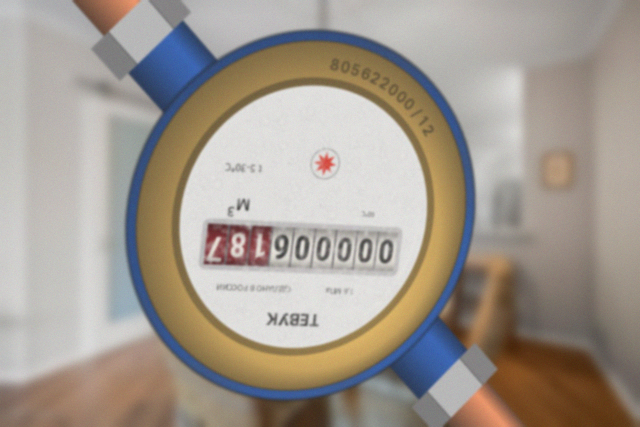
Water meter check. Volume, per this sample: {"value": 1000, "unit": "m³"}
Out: {"value": 6.187, "unit": "m³"}
